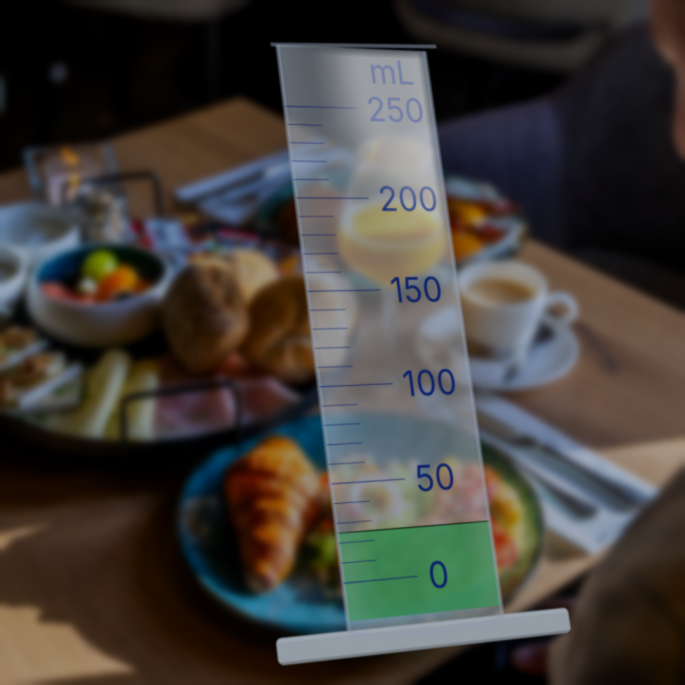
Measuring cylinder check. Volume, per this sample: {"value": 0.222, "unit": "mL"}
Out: {"value": 25, "unit": "mL"}
